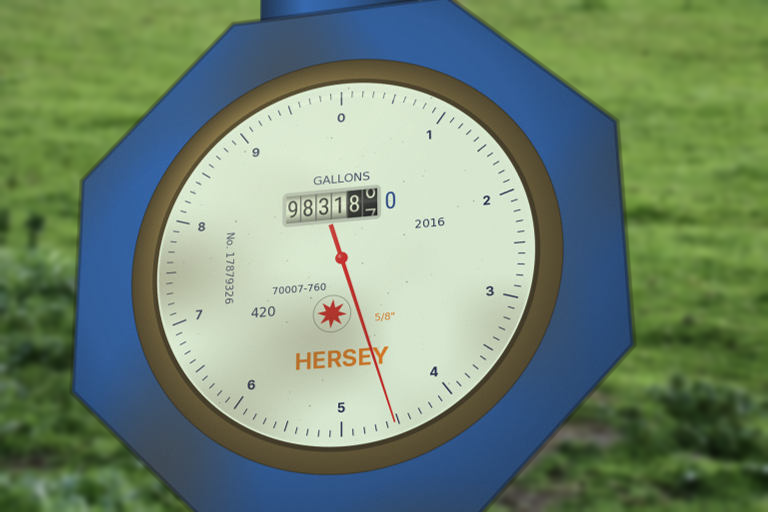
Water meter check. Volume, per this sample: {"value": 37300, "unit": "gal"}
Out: {"value": 9831864.5, "unit": "gal"}
